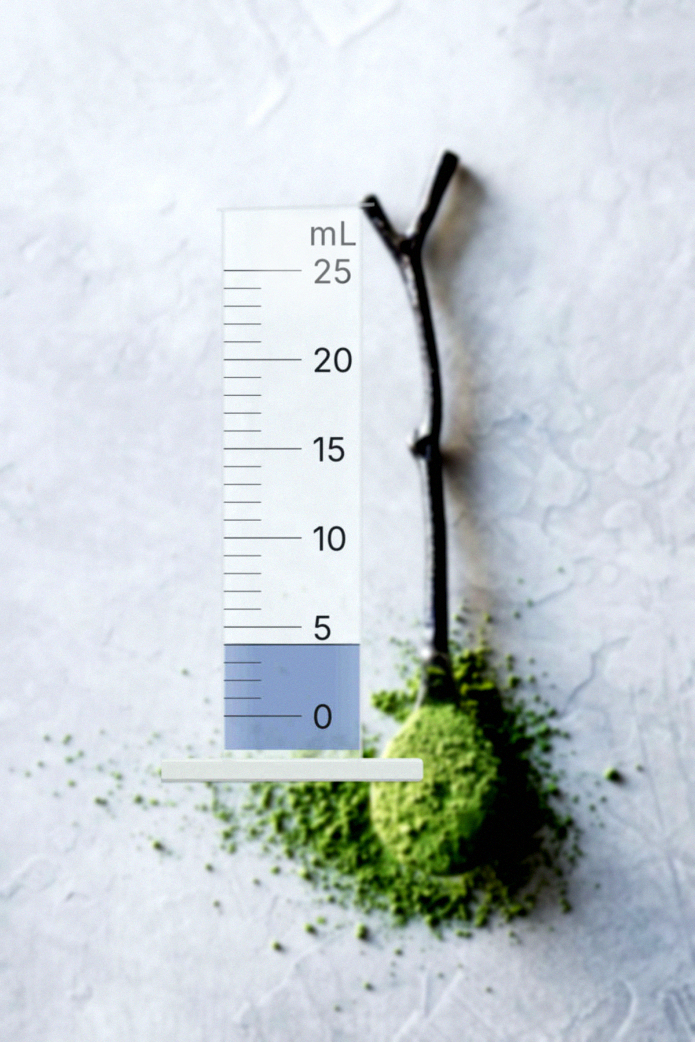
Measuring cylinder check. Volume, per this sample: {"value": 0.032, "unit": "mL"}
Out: {"value": 4, "unit": "mL"}
